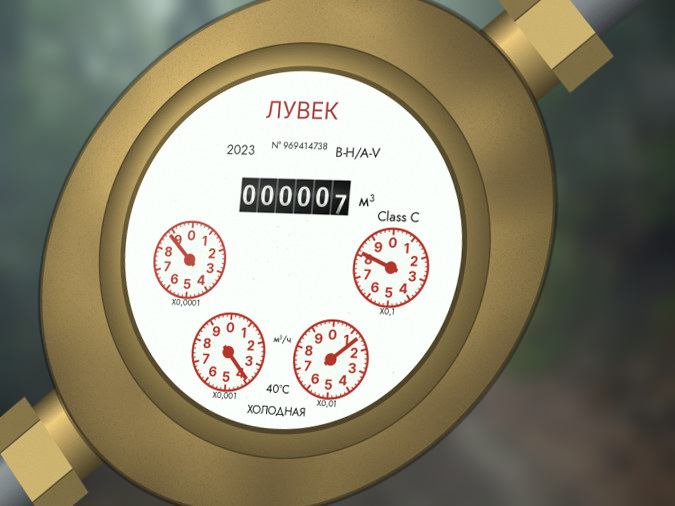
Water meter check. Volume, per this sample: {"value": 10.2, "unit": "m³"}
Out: {"value": 6.8138, "unit": "m³"}
